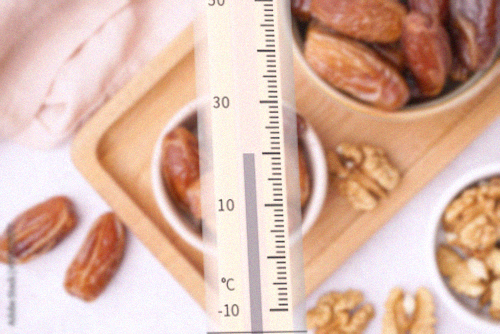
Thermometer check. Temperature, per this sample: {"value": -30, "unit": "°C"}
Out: {"value": 20, "unit": "°C"}
